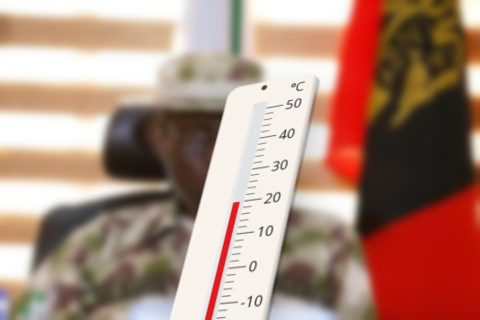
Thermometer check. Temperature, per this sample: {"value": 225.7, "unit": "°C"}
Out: {"value": 20, "unit": "°C"}
